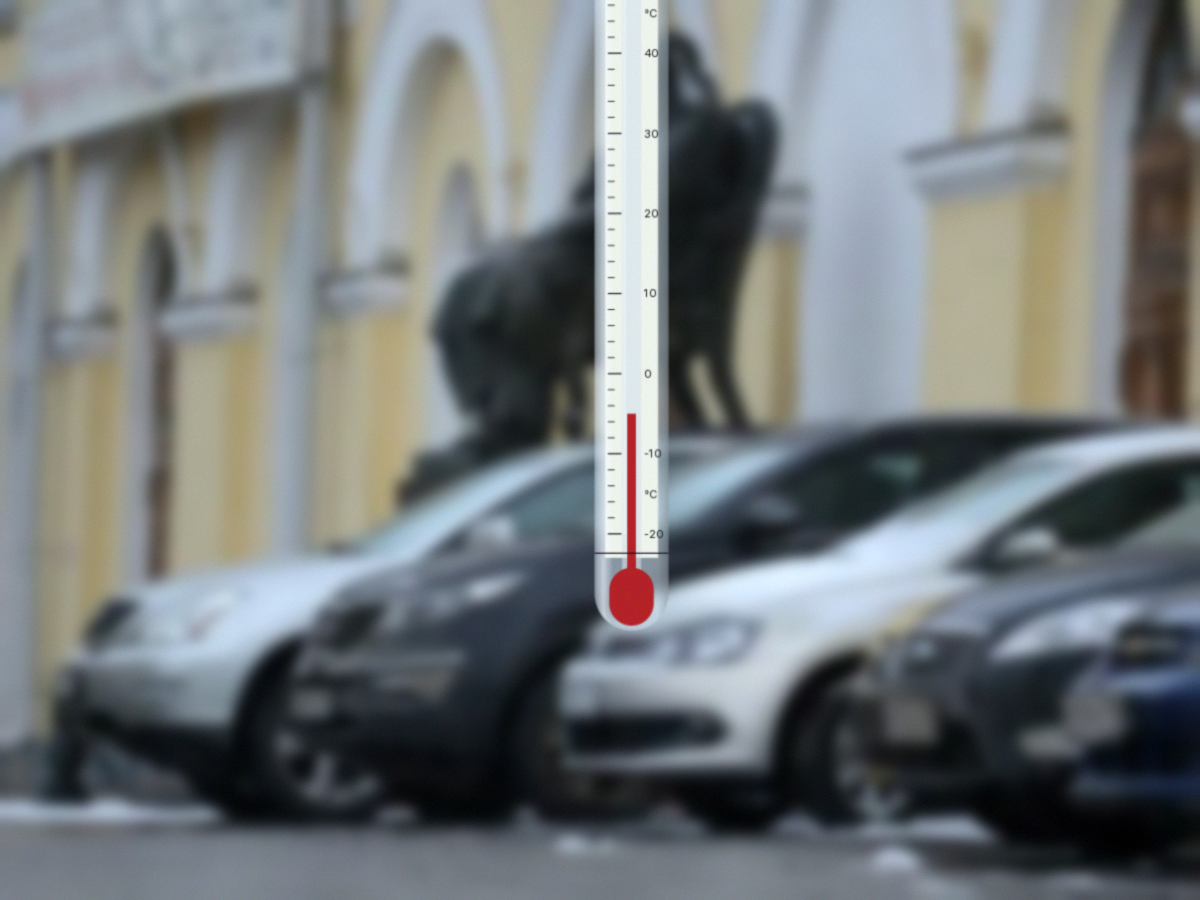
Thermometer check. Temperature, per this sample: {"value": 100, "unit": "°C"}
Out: {"value": -5, "unit": "°C"}
